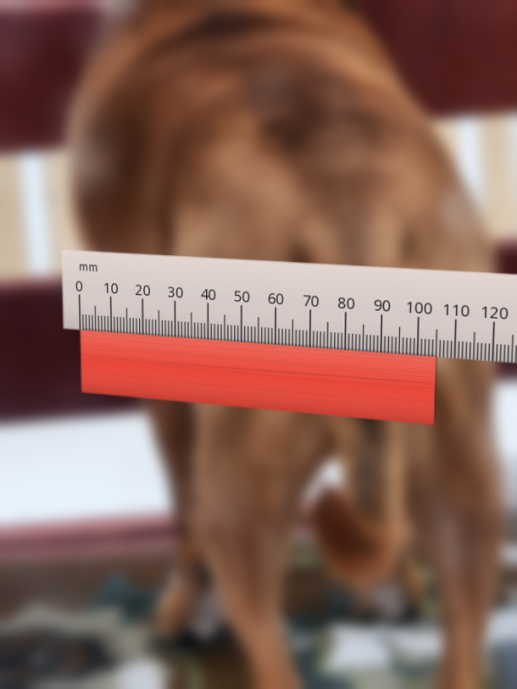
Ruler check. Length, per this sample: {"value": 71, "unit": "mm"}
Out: {"value": 105, "unit": "mm"}
